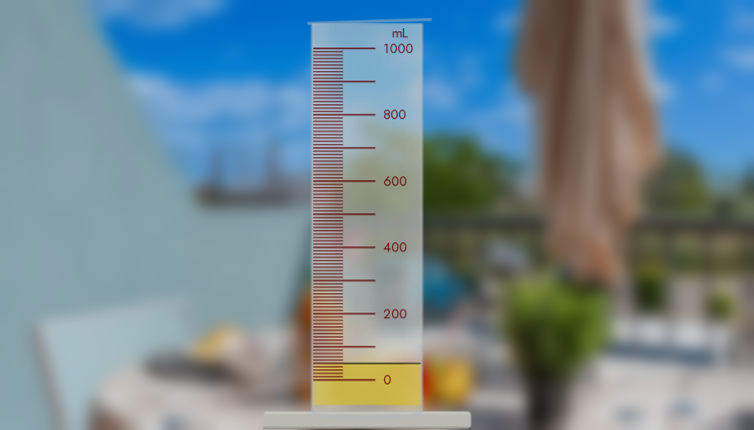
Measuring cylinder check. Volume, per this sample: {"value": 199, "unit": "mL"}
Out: {"value": 50, "unit": "mL"}
